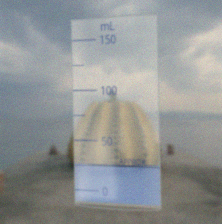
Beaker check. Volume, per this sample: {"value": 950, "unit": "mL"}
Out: {"value": 25, "unit": "mL"}
